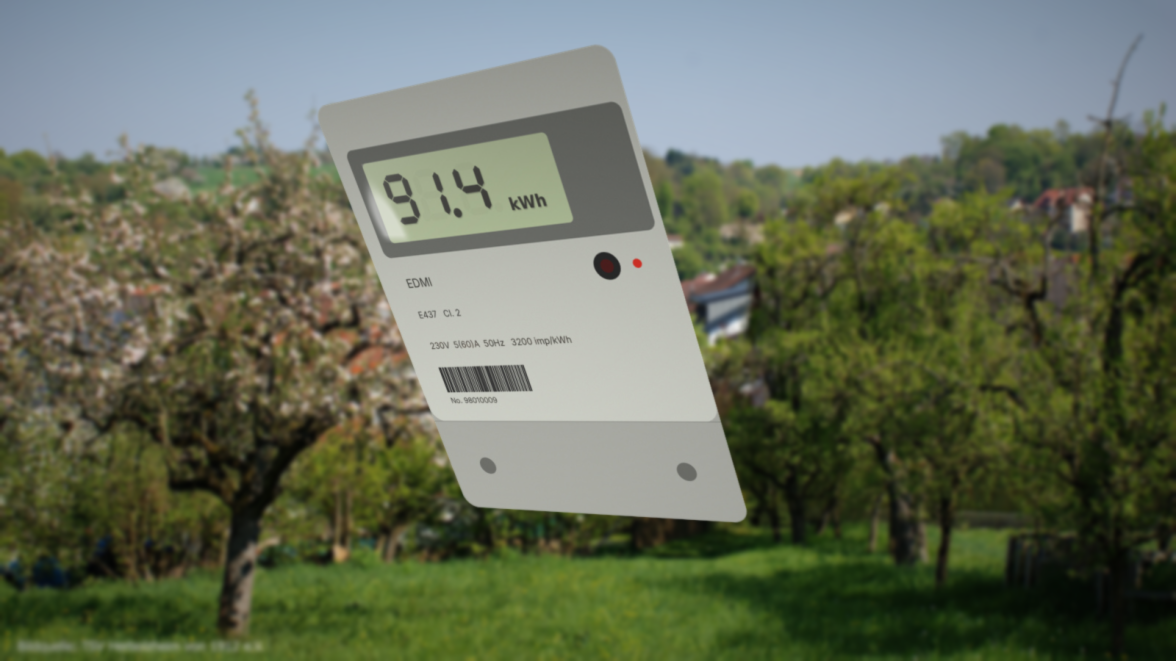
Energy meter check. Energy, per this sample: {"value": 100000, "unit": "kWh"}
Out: {"value": 91.4, "unit": "kWh"}
